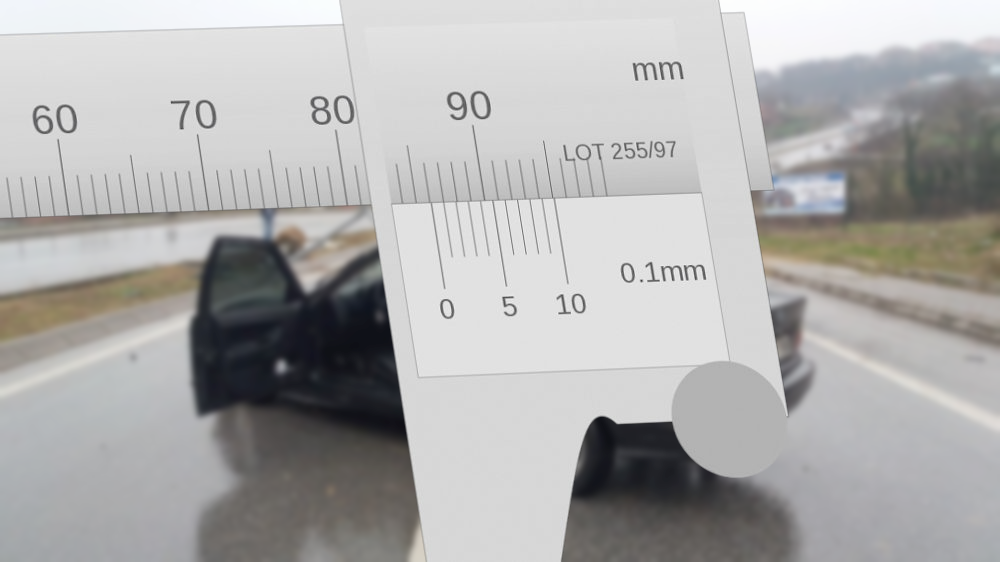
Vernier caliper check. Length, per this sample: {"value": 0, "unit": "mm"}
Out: {"value": 86.1, "unit": "mm"}
